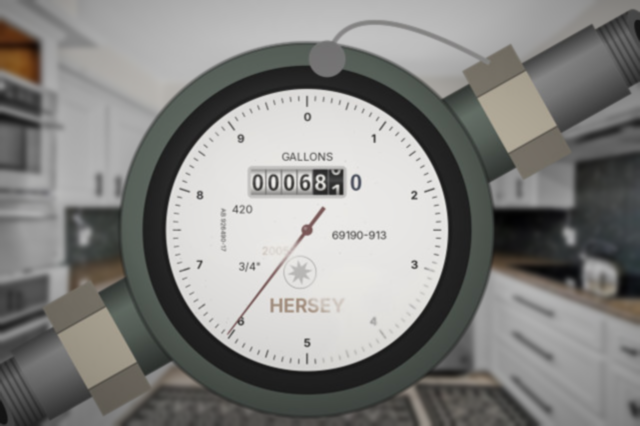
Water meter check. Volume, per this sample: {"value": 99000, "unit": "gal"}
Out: {"value": 6806.0, "unit": "gal"}
